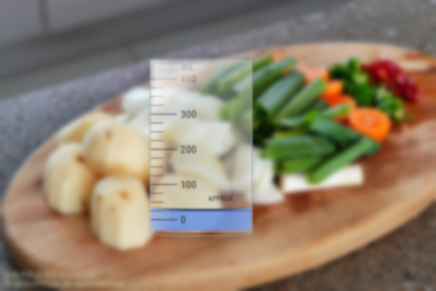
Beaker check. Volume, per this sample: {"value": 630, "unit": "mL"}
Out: {"value": 25, "unit": "mL"}
